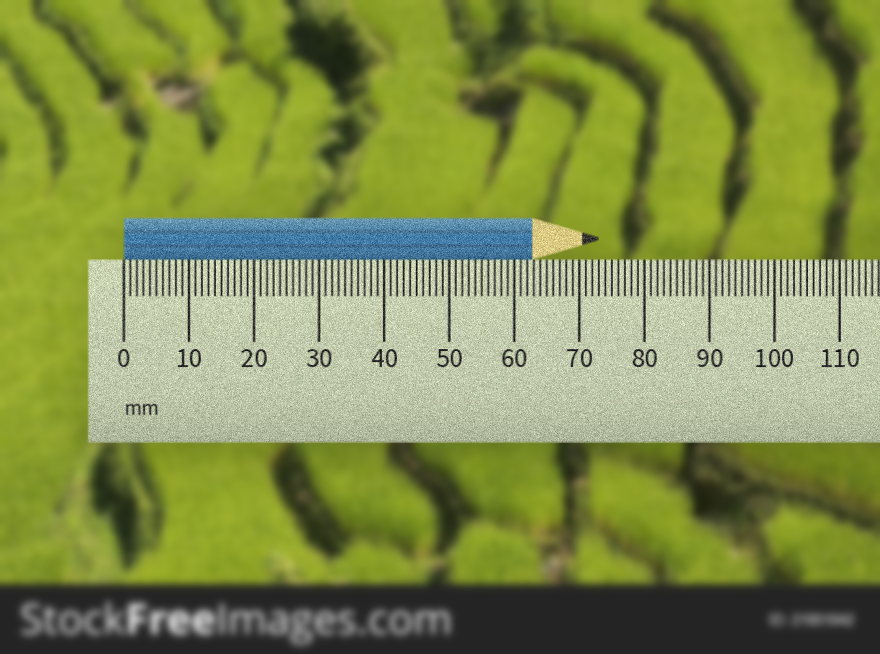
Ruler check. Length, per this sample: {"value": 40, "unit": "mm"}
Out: {"value": 73, "unit": "mm"}
